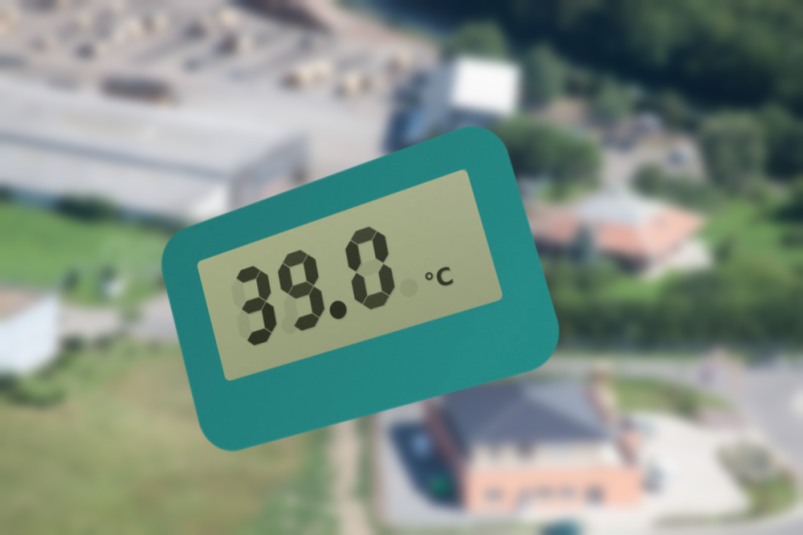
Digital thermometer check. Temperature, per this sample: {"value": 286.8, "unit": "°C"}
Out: {"value": 39.0, "unit": "°C"}
